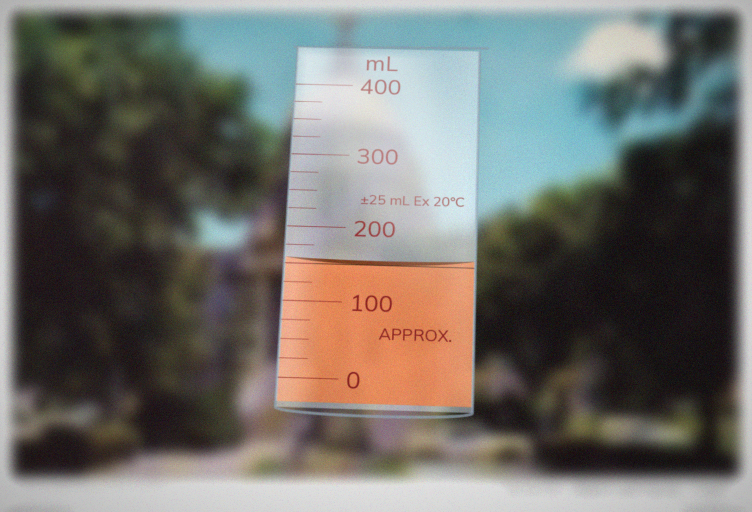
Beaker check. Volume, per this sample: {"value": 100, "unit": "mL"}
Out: {"value": 150, "unit": "mL"}
